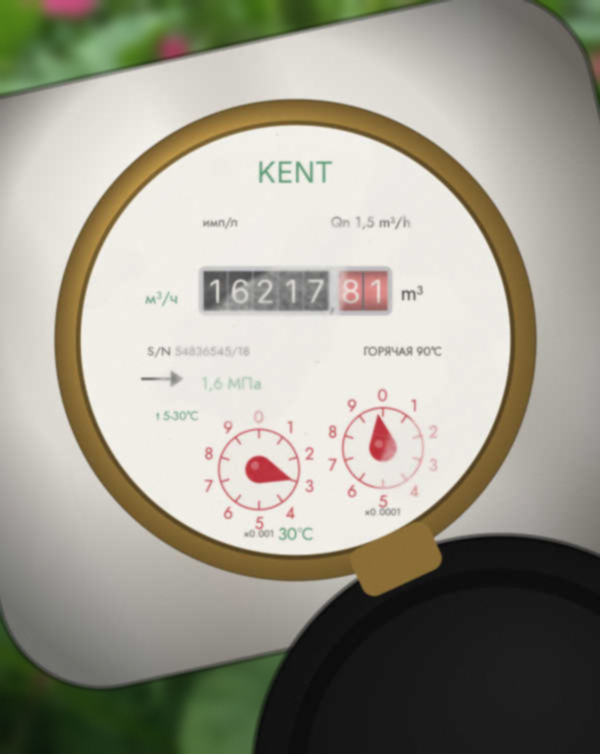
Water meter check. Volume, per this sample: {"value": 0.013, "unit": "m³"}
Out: {"value": 16217.8129, "unit": "m³"}
